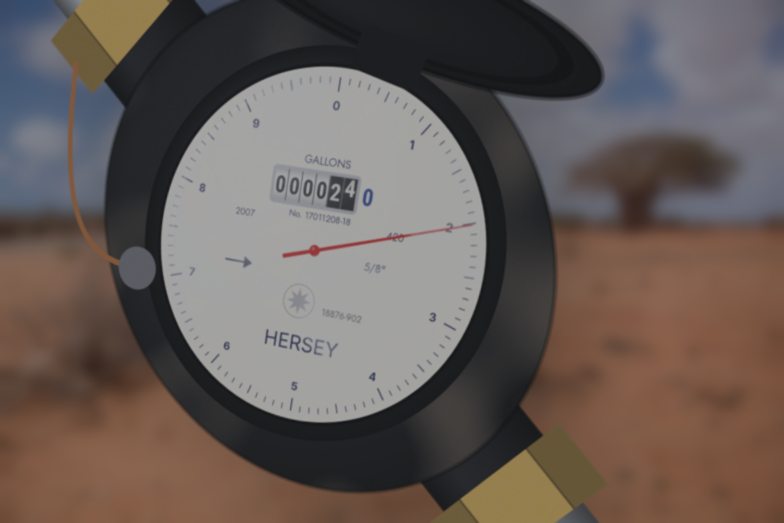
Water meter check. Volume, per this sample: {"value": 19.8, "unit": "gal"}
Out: {"value": 242.0, "unit": "gal"}
